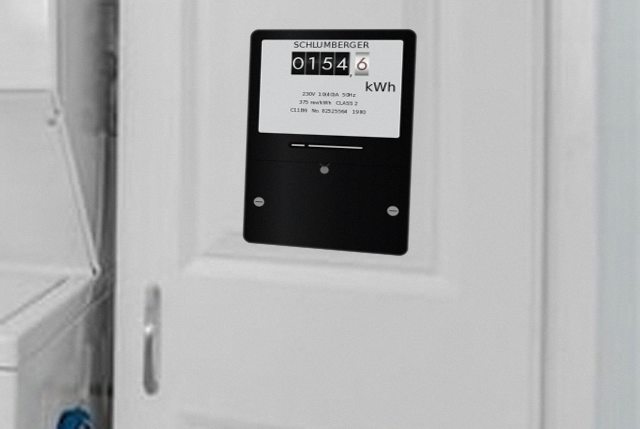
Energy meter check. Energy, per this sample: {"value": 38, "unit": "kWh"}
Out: {"value": 154.6, "unit": "kWh"}
